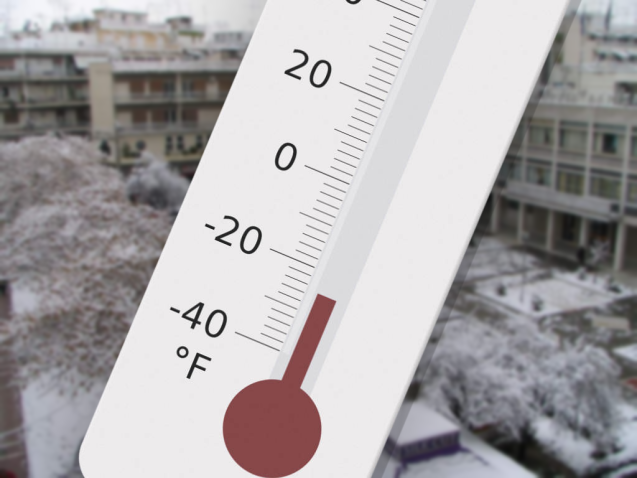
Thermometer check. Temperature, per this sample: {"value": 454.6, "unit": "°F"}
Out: {"value": -25, "unit": "°F"}
